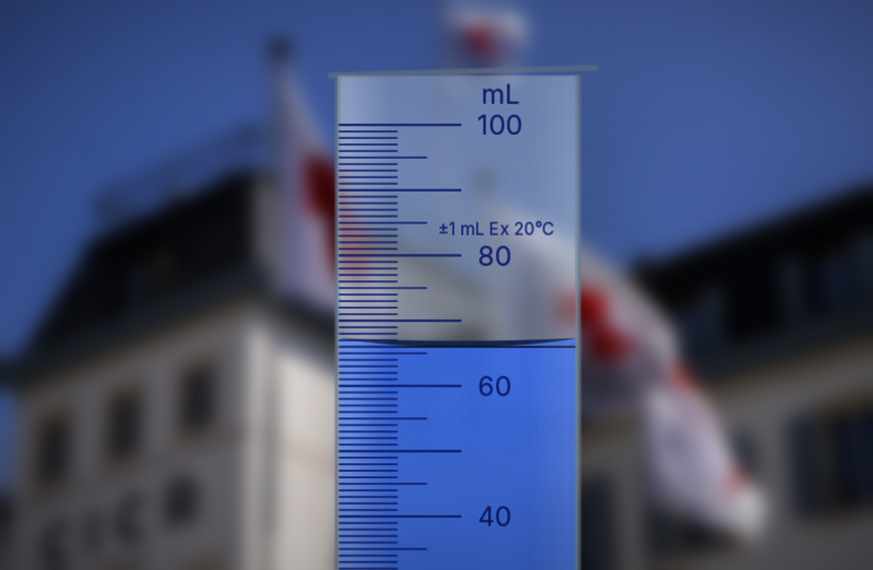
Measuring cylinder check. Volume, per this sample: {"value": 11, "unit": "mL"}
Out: {"value": 66, "unit": "mL"}
